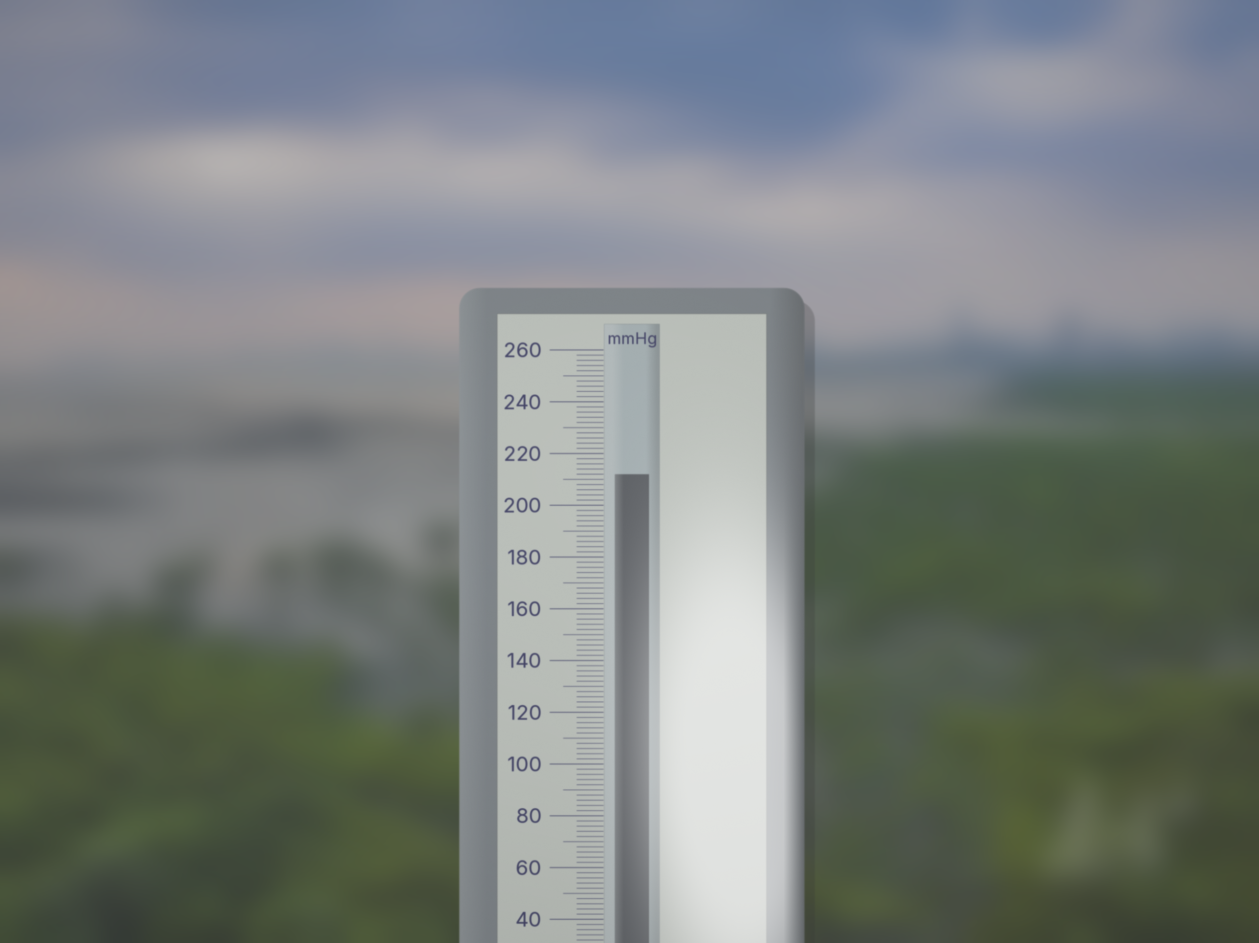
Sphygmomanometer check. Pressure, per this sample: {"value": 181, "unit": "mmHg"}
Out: {"value": 212, "unit": "mmHg"}
